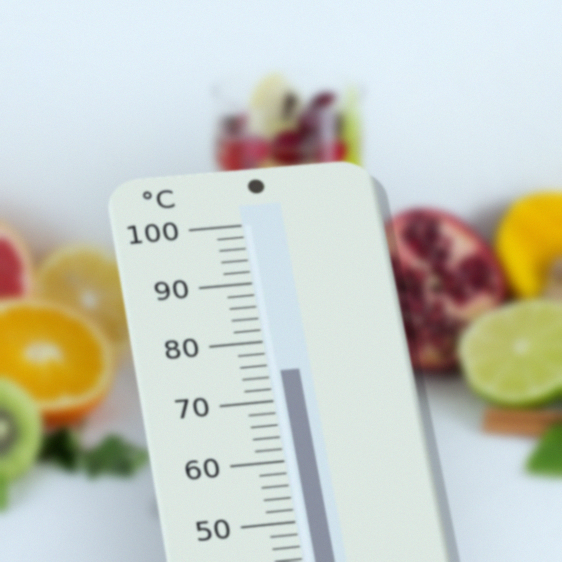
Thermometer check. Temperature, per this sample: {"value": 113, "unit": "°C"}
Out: {"value": 75, "unit": "°C"}
